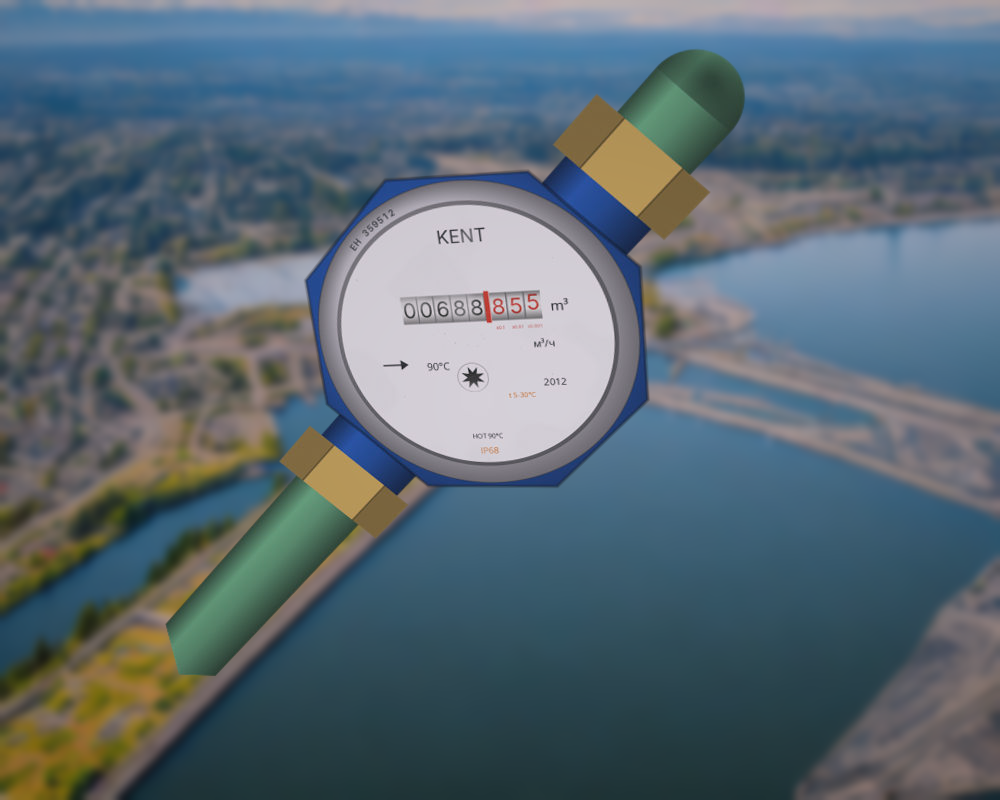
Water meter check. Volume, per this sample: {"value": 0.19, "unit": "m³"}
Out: {"value": 688.855, "unit": "m³"}
